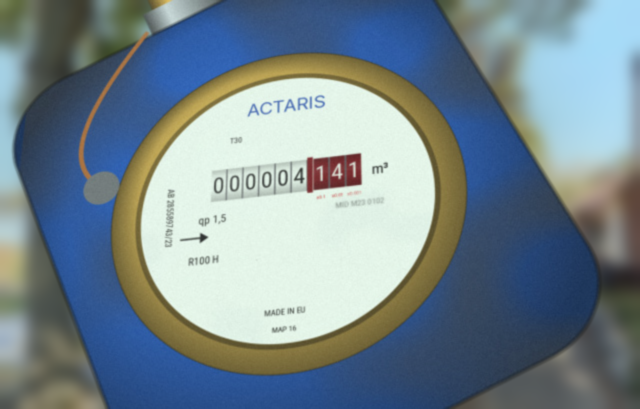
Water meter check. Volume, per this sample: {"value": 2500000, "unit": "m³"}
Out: {"value": 4.141, "unit": "m³"}
